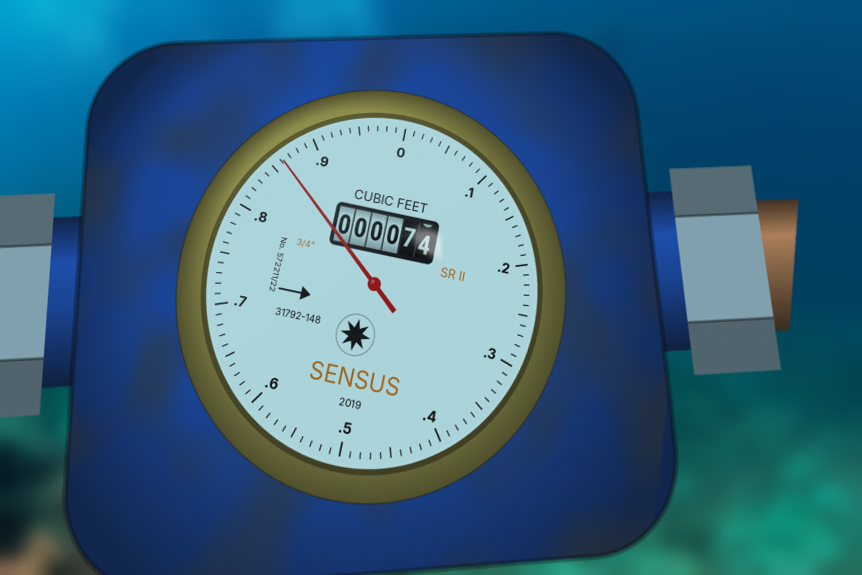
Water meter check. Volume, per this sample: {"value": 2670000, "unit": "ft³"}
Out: {"value": 73.86, "unit": "ft³"}
